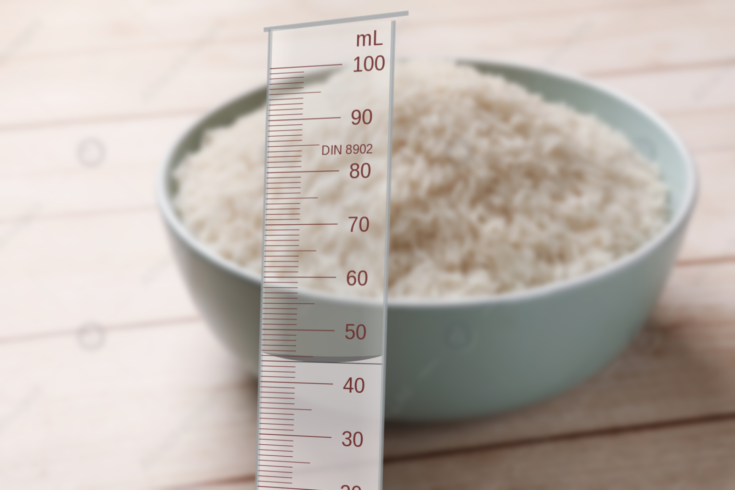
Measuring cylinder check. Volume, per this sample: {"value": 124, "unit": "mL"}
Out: {"value": 44, "unit": "mL"}
